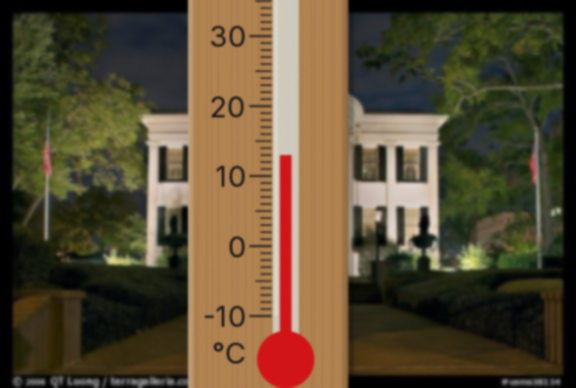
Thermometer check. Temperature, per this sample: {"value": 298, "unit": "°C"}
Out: {"value": 13, "unit": "°C"}
